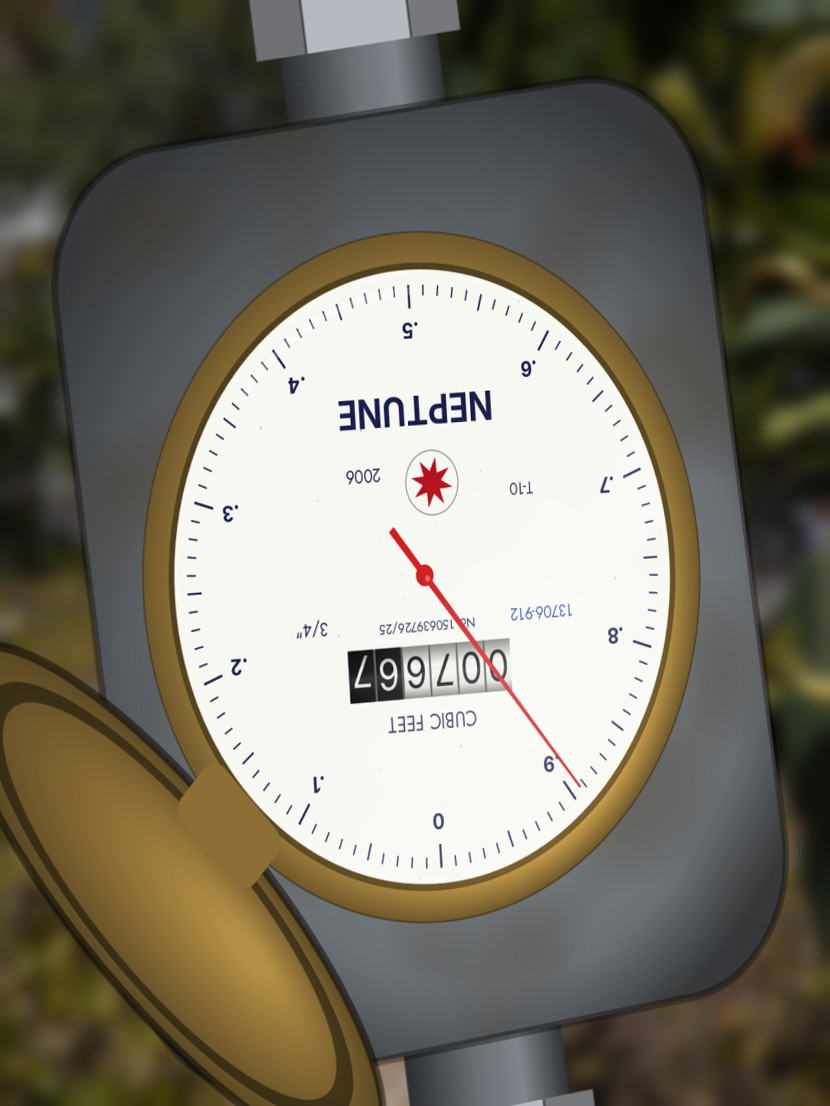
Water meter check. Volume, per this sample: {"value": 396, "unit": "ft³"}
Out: {"value": 7666.89, "unit": "ft³"}
